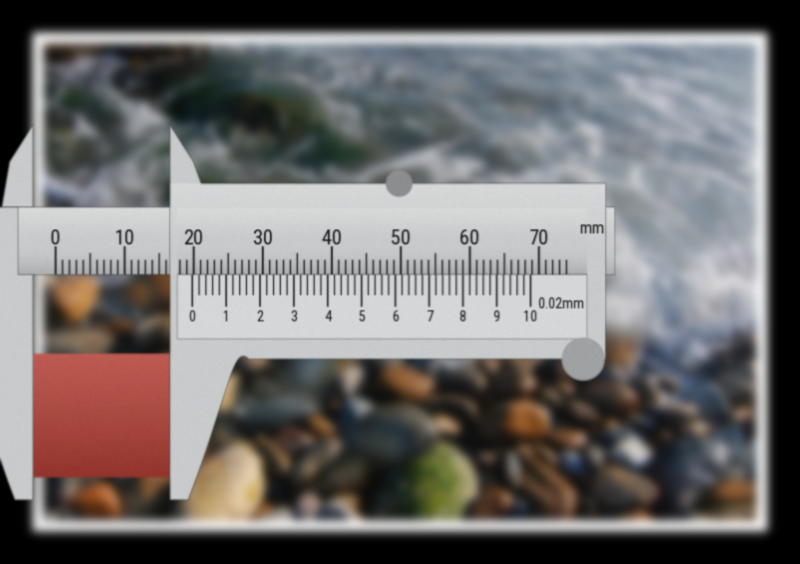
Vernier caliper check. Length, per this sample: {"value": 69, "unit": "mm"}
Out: {"value": 19.8, "unit": "mm"}
